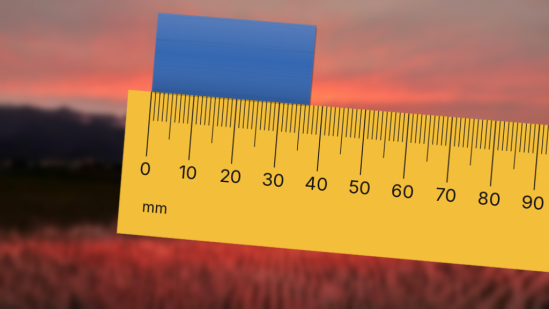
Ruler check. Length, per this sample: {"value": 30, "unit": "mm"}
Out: {"value": 37, "unit": "mm"}
